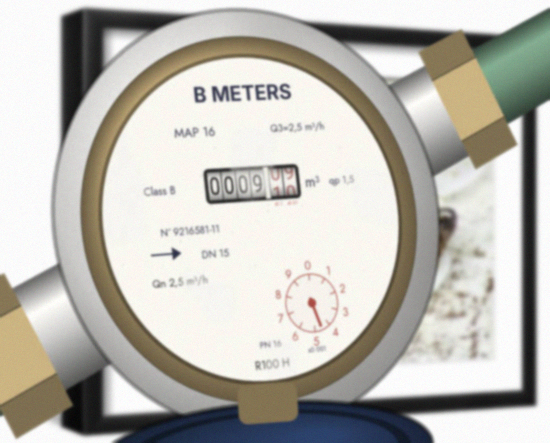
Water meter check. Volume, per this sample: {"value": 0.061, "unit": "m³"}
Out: {"value": 9.094, "unit": "m³"}
